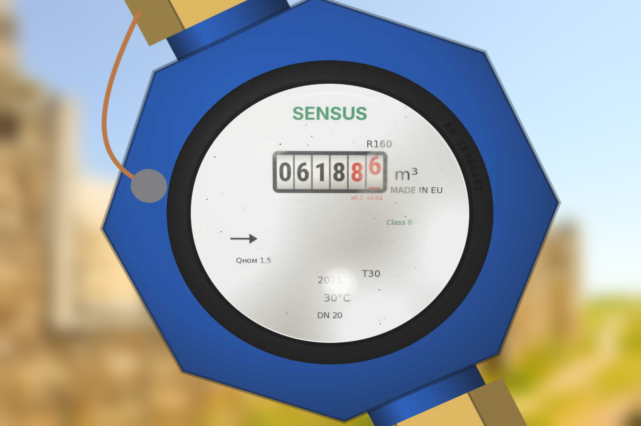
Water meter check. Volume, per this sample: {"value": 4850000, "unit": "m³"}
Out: {"value": 618.86, "unit": "m³"}
